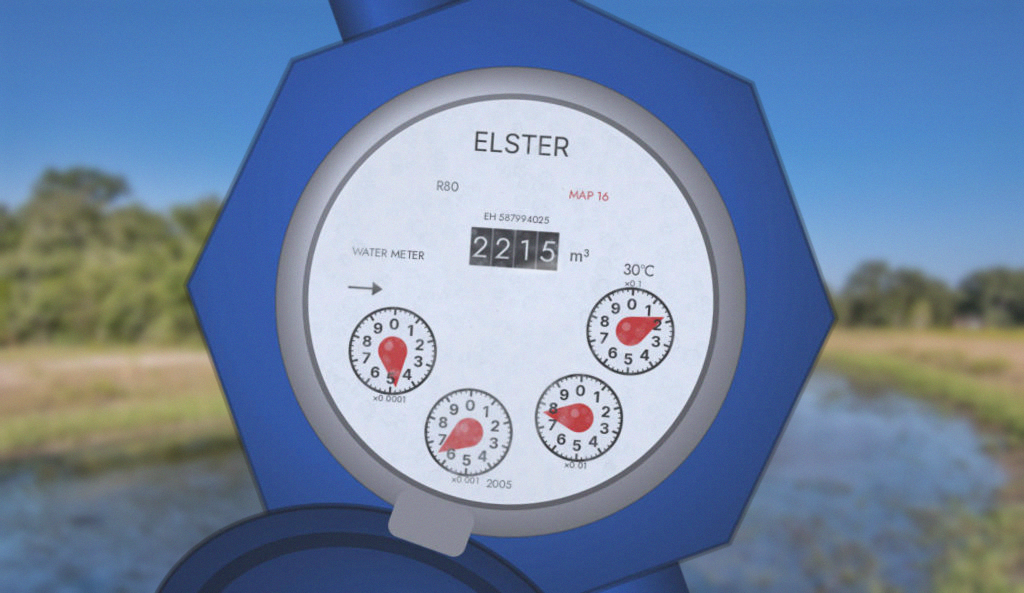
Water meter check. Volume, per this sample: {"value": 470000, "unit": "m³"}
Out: {"value": 2215.1764, "unit": "m³"}
